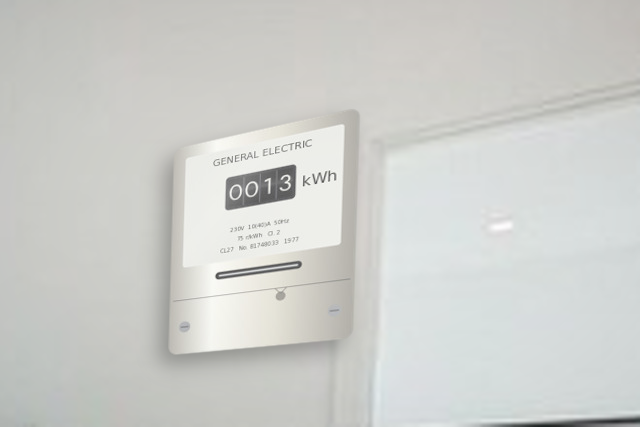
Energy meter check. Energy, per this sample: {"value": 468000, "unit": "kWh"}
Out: {"value": 13, "unit": "kWh"}
